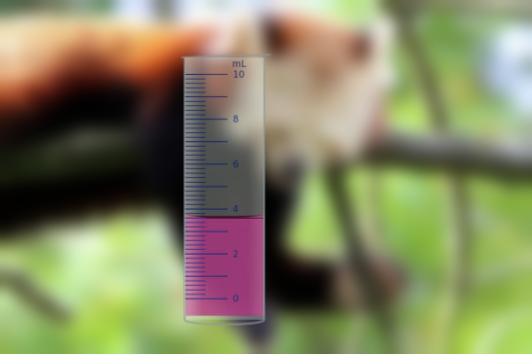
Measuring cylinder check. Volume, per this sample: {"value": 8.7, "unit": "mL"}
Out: {"value": 3.6, "unit": "mL"}
